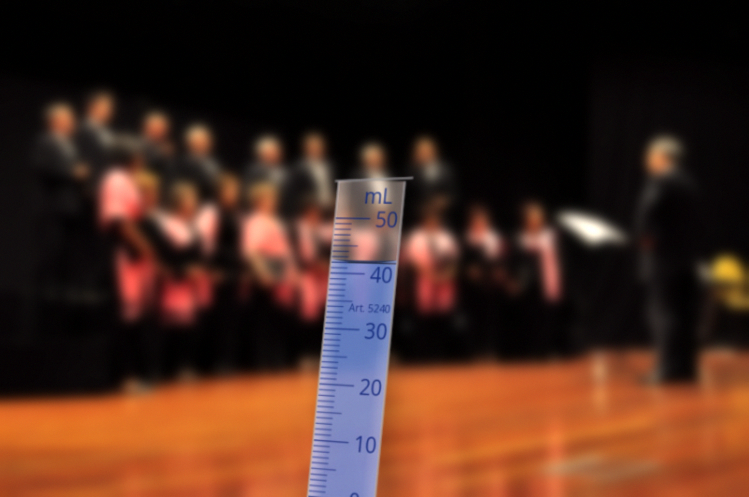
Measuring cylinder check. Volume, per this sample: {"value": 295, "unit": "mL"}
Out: {"value": 42, "unit": "mL"}
